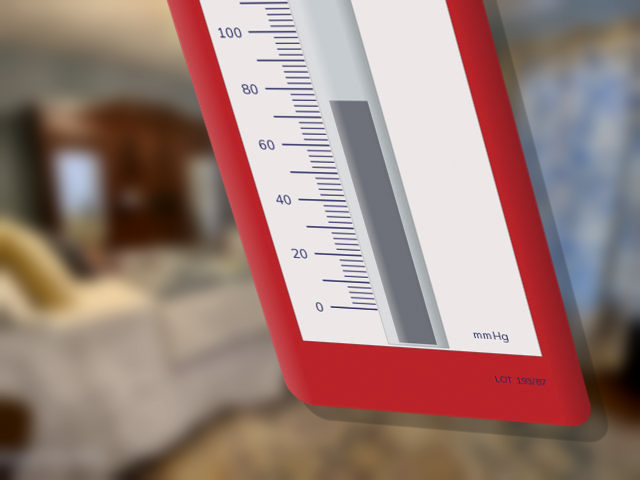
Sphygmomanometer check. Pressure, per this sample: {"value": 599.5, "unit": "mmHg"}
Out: {"value": 76, "unit": "mmHg"}
